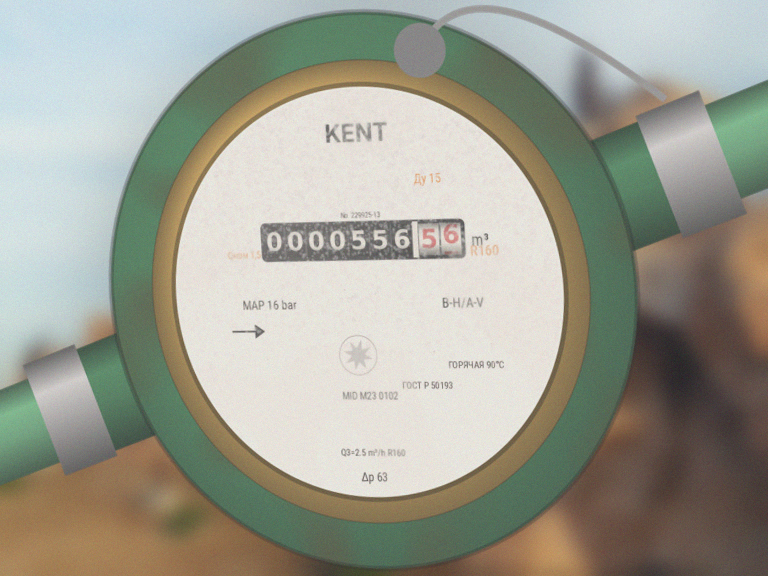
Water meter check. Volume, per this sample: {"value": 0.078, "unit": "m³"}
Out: {"value": 556.56, "unit": "m³"}
